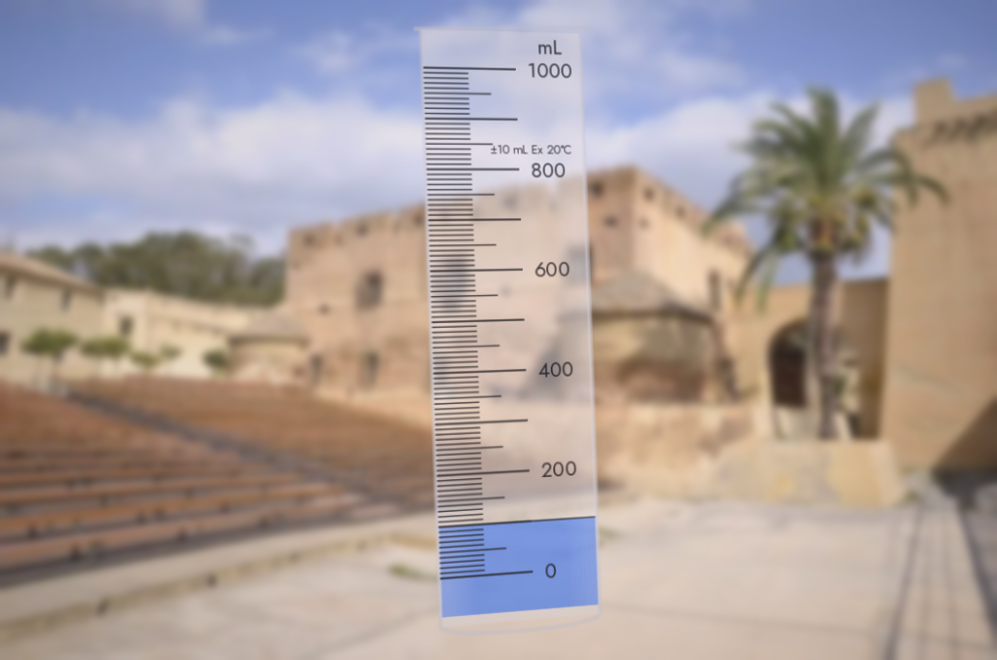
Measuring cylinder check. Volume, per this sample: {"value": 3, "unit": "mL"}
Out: {"value": 100, "unit": "mL"}
